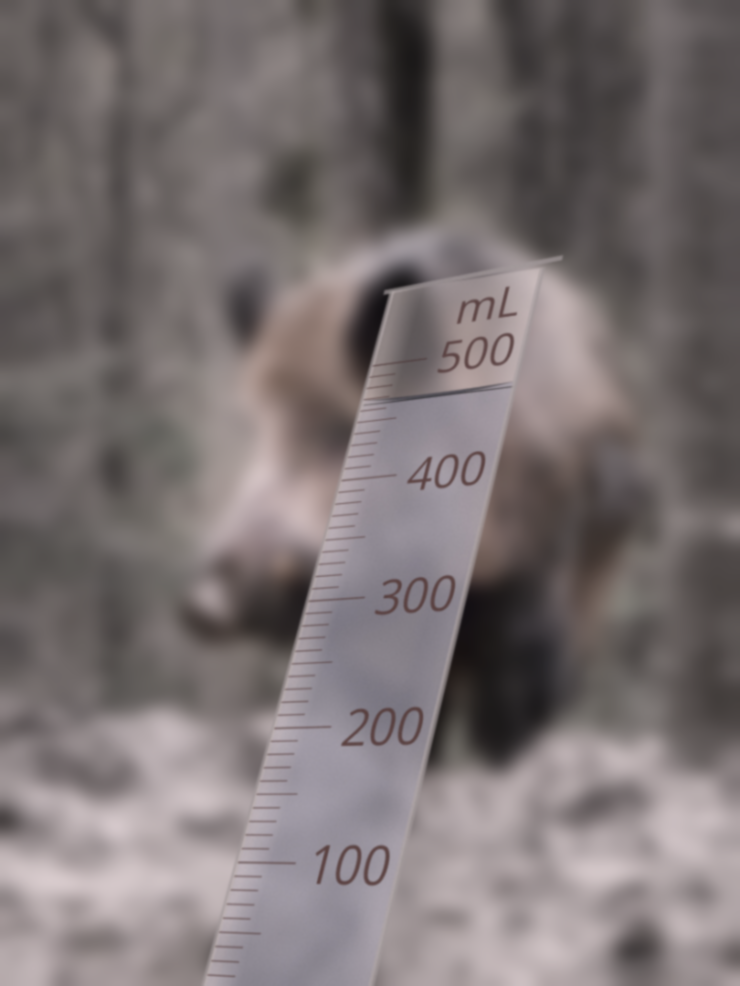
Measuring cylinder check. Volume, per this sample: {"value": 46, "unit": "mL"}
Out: {"value": 465, "unit": "mL"}
